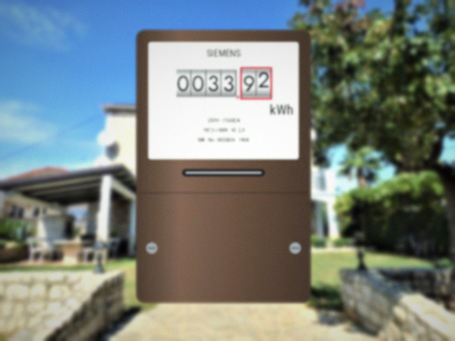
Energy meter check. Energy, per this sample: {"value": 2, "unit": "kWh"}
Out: {"value": 33.92, "unit": "kWh"}
